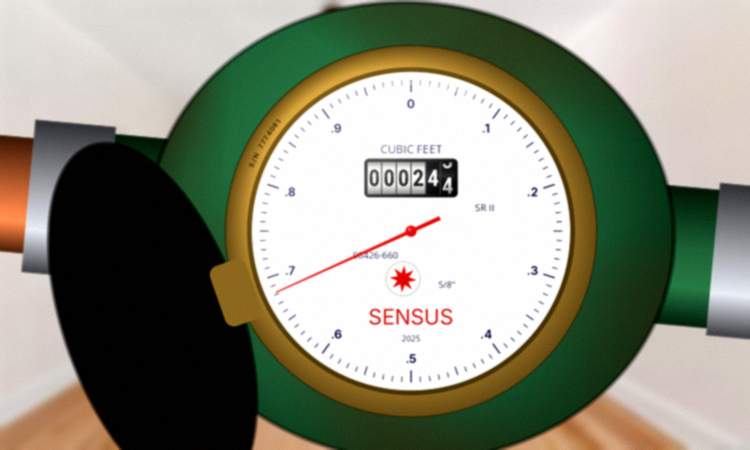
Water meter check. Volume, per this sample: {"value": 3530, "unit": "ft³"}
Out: {"value": 243.68, "unit": "ft³"}
